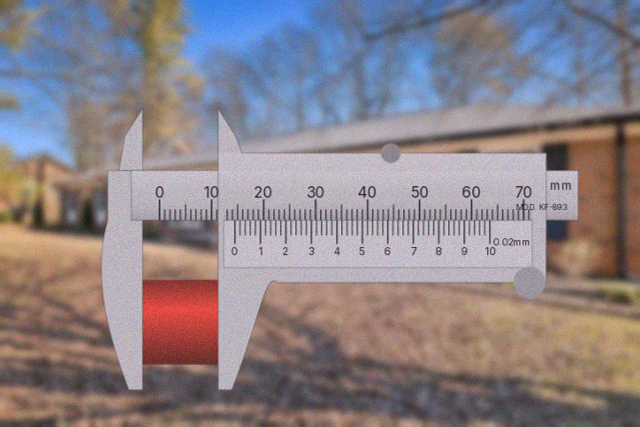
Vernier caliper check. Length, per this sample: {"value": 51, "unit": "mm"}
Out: {"value": 14.5, "unit": "mm"}
